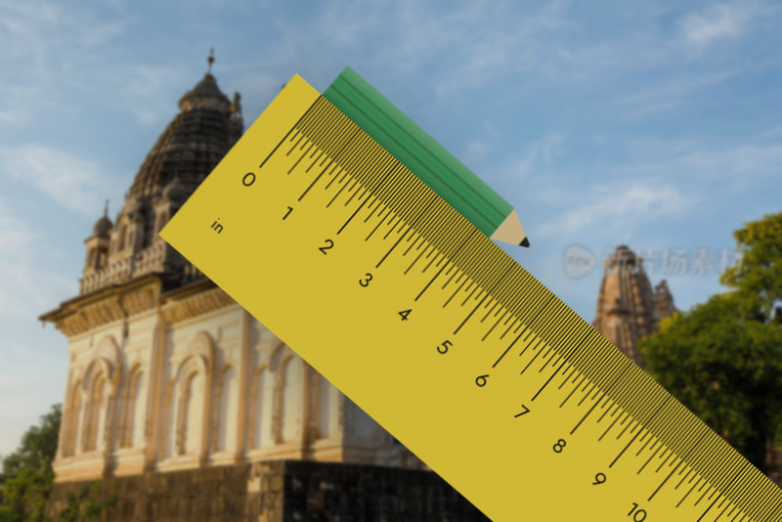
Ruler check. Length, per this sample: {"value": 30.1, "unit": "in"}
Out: {"value": 5, "unit": "in"}
